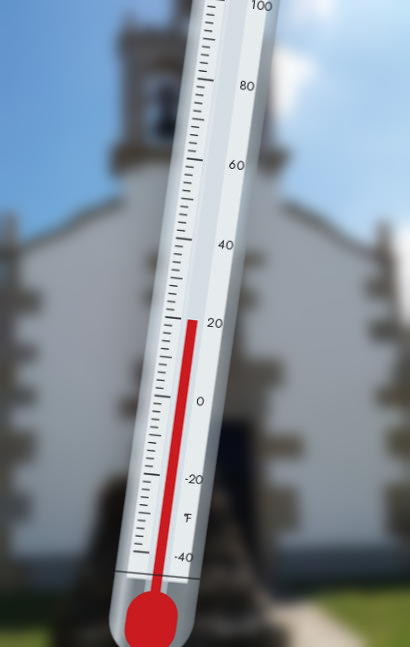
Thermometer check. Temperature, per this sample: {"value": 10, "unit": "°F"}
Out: {"value": 20, "unit": "°F"}
